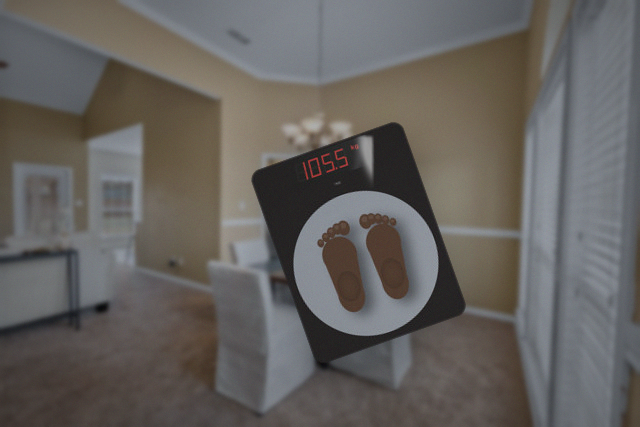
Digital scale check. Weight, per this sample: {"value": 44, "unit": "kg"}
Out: {"value": 105.5, "unit": "kg"}
